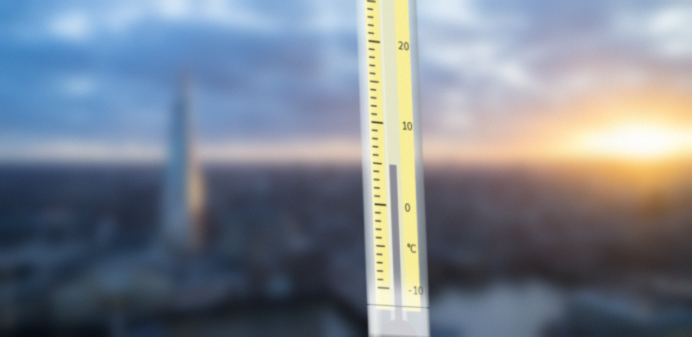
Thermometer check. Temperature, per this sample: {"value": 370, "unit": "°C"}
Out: {"value": 5, "unit": "°C"}
